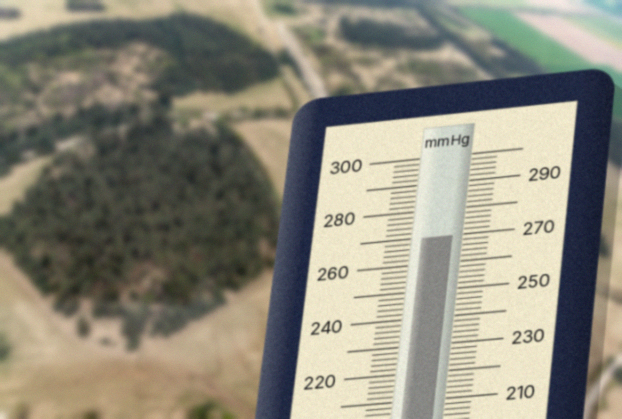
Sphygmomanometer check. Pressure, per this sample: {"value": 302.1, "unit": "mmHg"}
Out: {"value": 270, "unit": "mmHg"}
